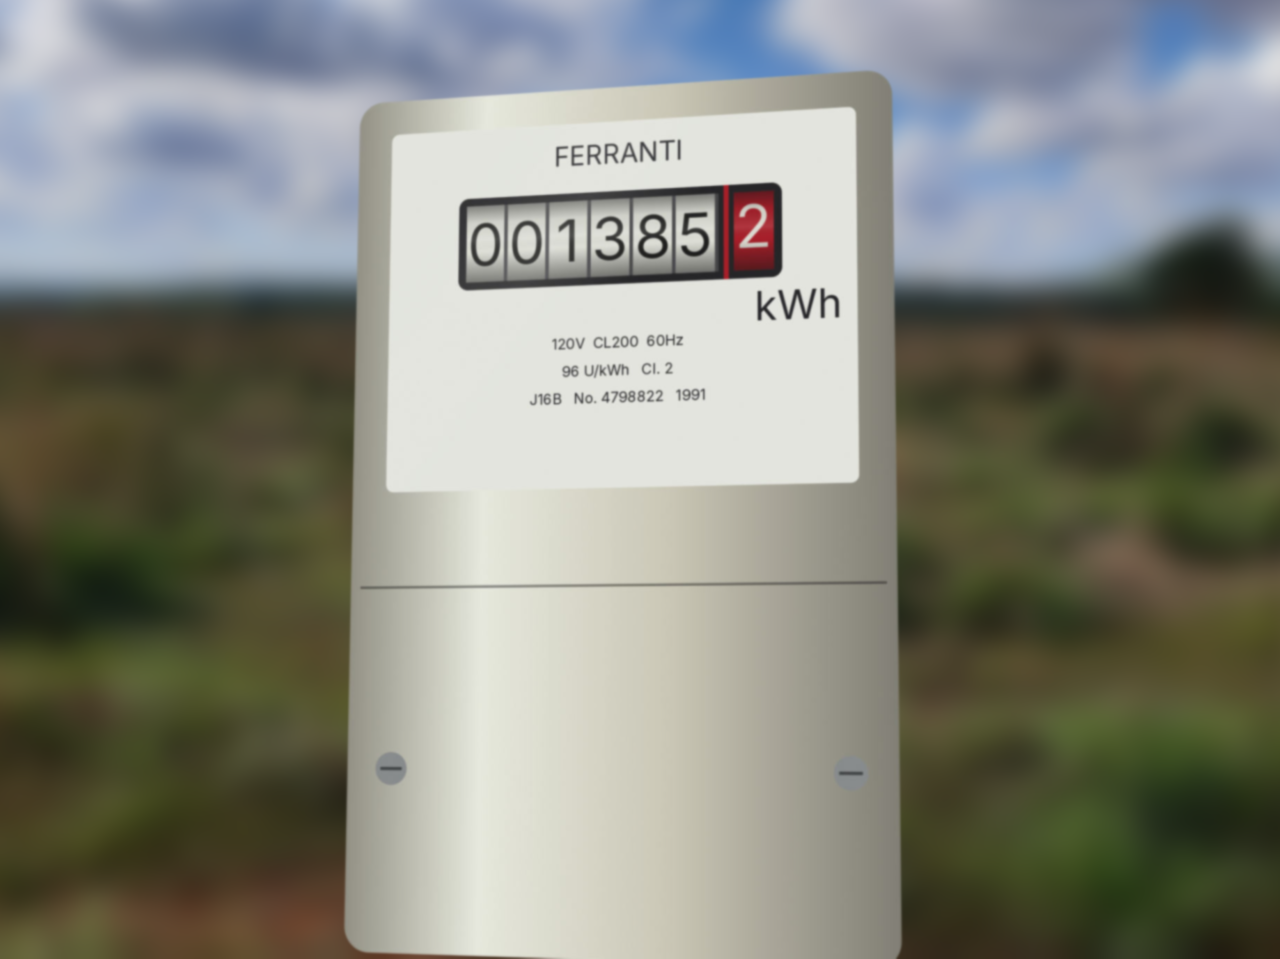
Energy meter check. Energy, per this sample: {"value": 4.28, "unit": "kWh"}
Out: {"value": 1385.2, "unit": "kWh"}
